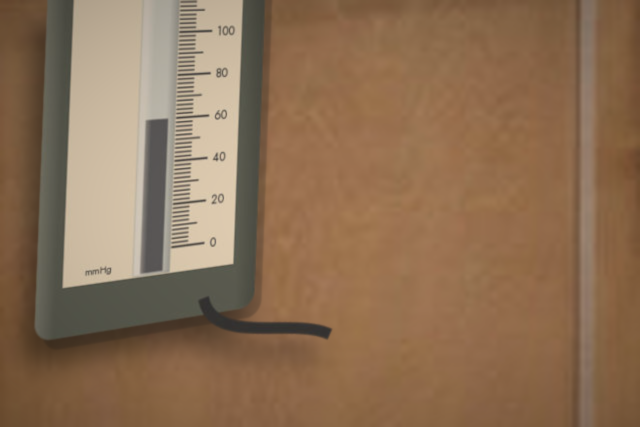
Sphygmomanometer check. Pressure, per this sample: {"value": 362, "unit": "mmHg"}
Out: {"value": 60, "unit": "mmHg"}
